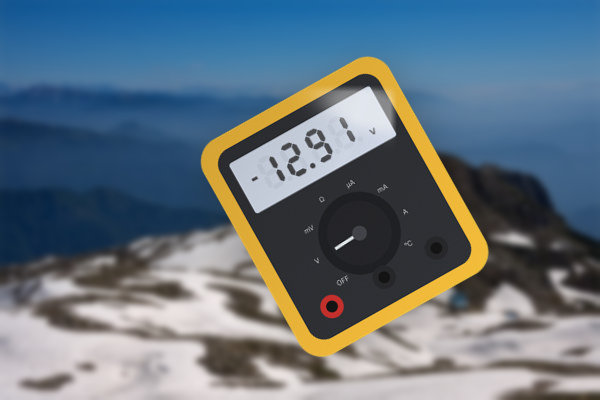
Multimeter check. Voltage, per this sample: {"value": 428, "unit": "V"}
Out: {"value": -12.91, "unit": "V"}
